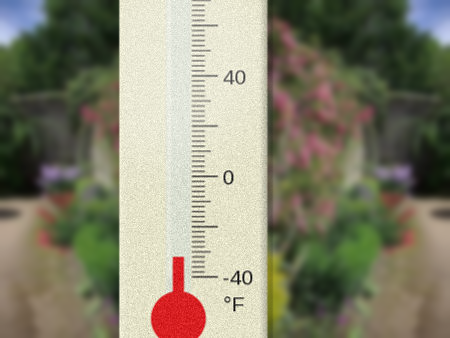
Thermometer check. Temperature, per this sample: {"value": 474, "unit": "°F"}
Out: {"value": -32, "unit": "°F"}
